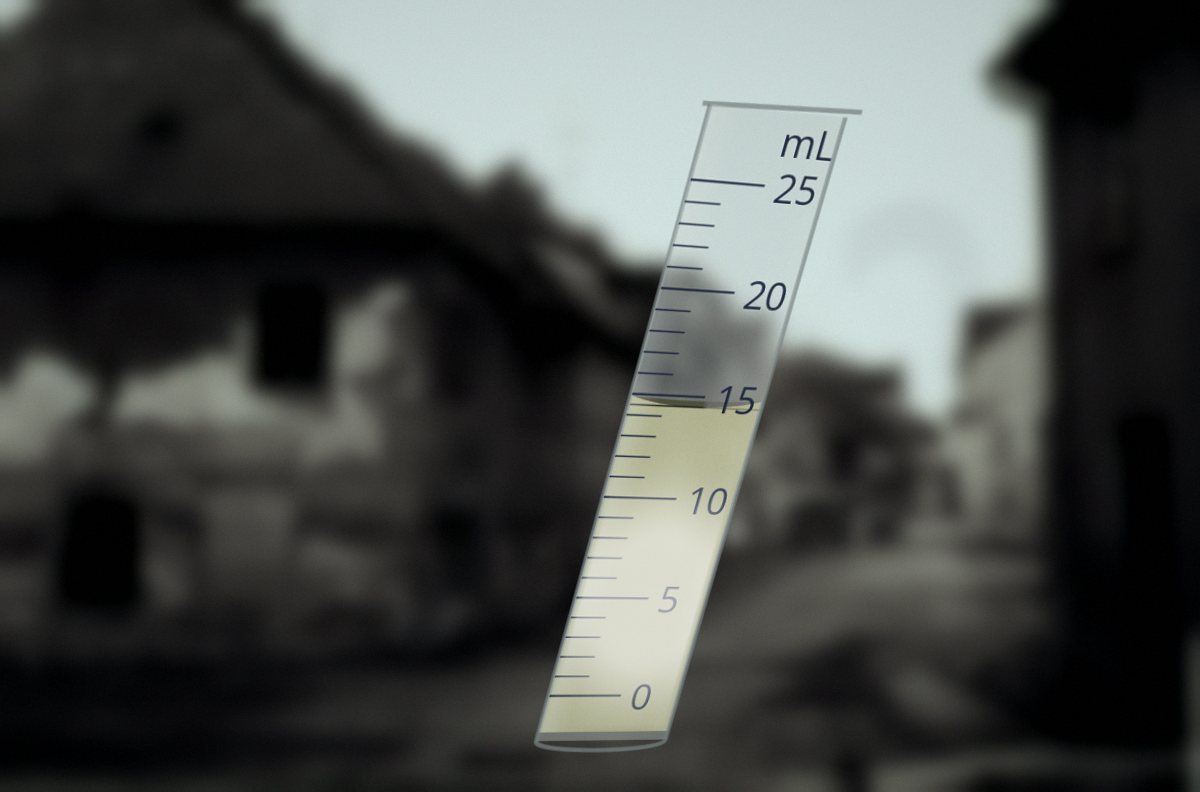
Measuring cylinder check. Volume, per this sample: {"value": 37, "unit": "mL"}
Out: {"value": 14.5, "unit": "mL"}
